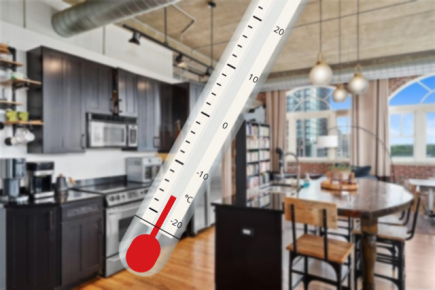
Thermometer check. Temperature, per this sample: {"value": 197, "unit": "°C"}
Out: {"value": -16, "unit": "°C"}
